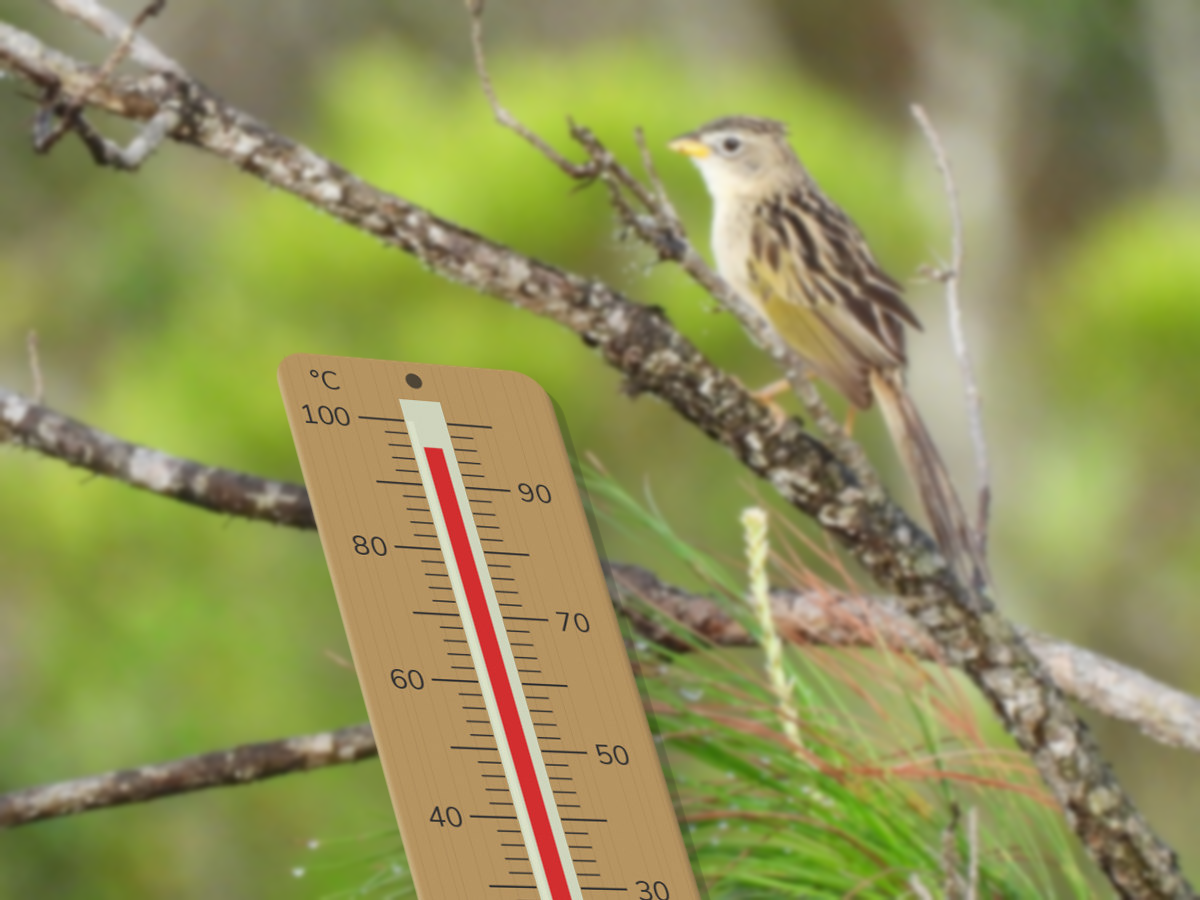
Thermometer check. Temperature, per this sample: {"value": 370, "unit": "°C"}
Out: {"value": 96, "unit": "°C"}
